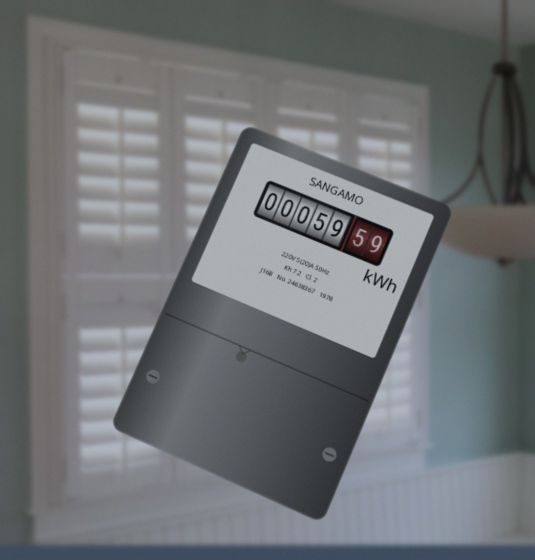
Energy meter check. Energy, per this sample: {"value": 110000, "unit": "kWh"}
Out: {"value": 59.59, "unit": "kWh"}
